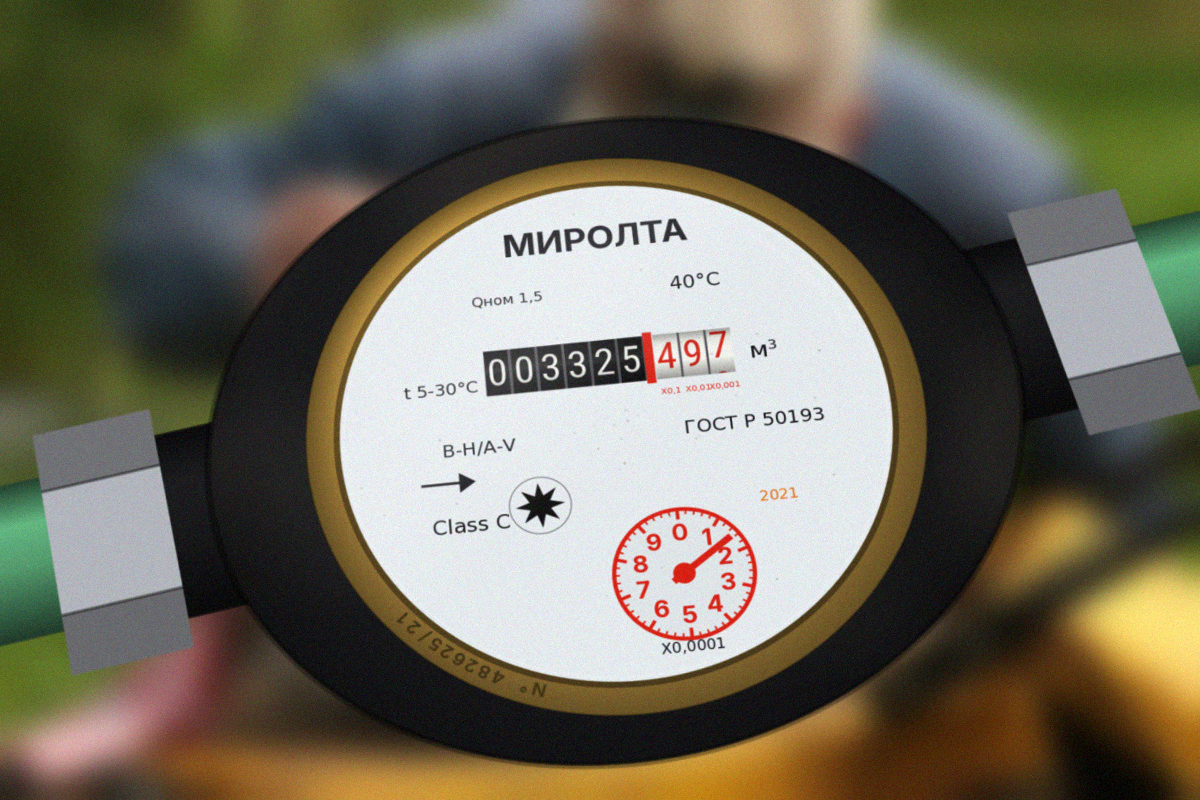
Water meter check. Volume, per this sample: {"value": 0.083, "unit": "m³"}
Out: {"value": 3325.4971, "unit": "m³"}
